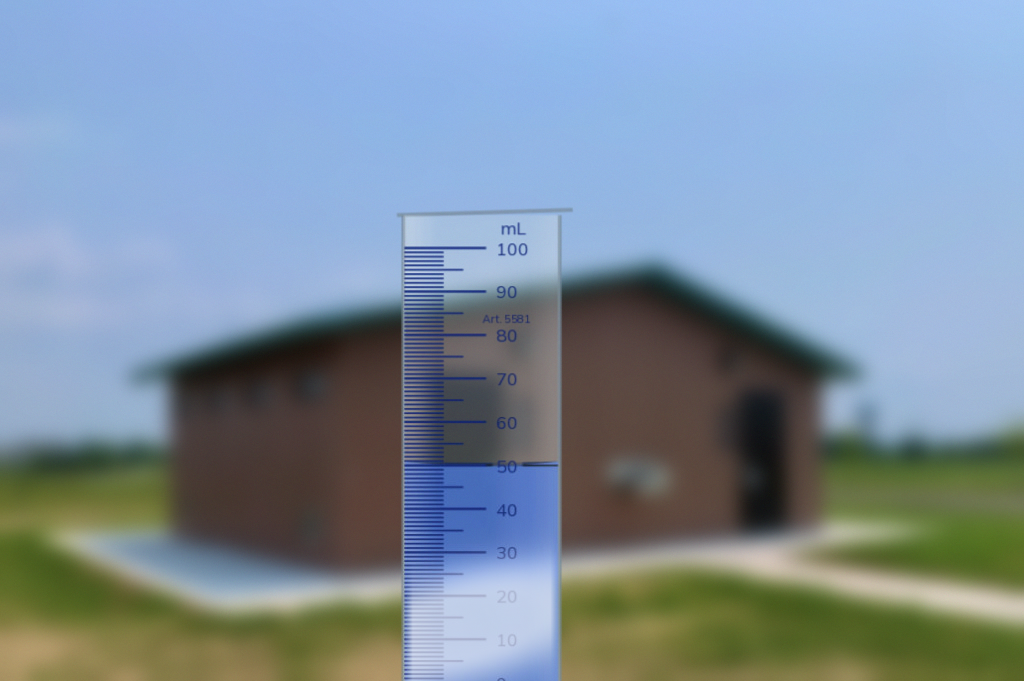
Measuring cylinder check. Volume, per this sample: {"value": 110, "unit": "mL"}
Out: {"value": 50, "unit": "mL"}
